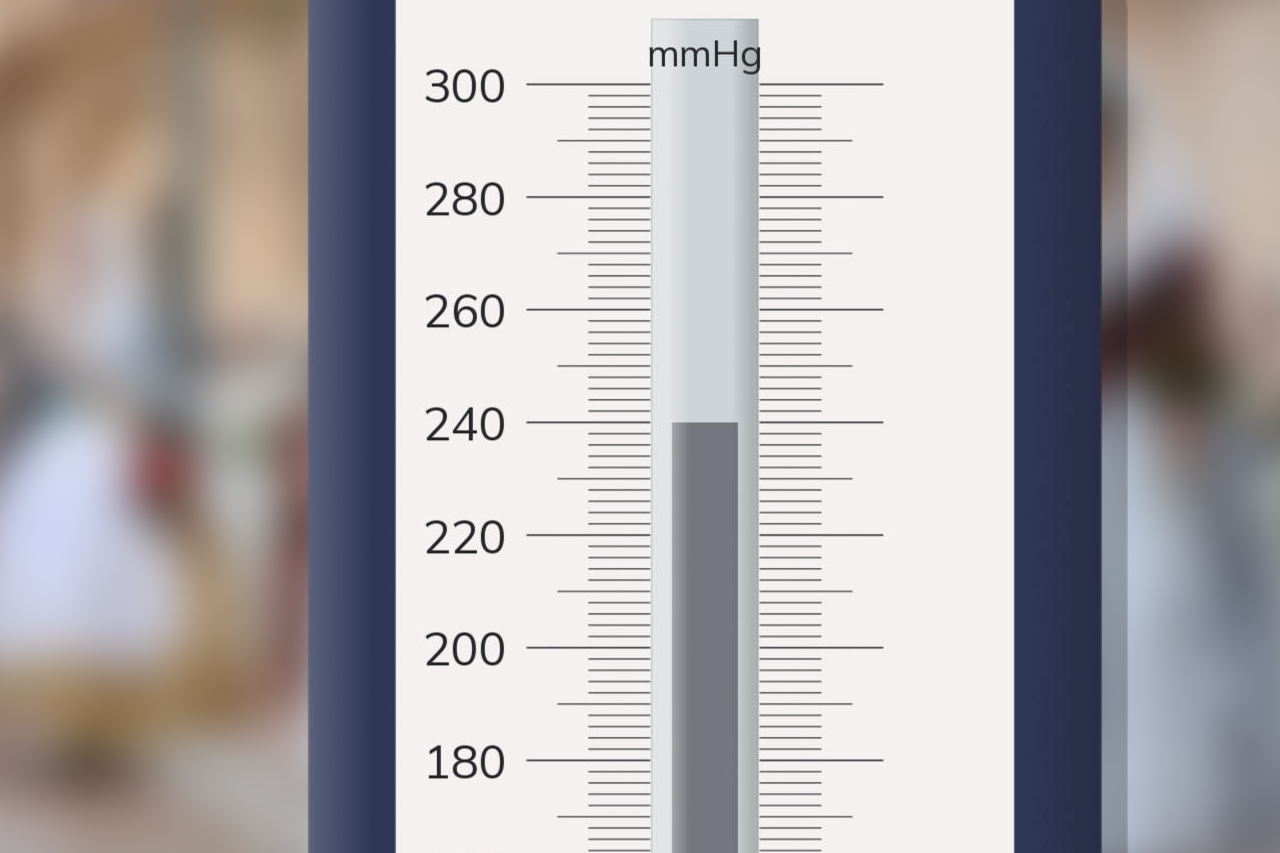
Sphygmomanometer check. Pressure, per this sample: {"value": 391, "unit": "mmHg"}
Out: {"value": 240, "unit": "mmHg"}
